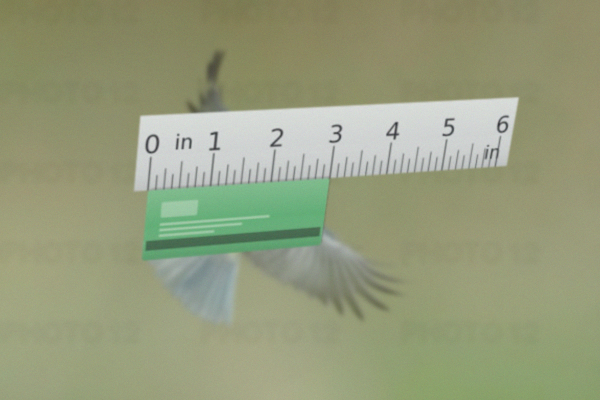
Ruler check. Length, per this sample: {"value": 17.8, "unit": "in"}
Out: {"value": 3, "unit": "in"}
